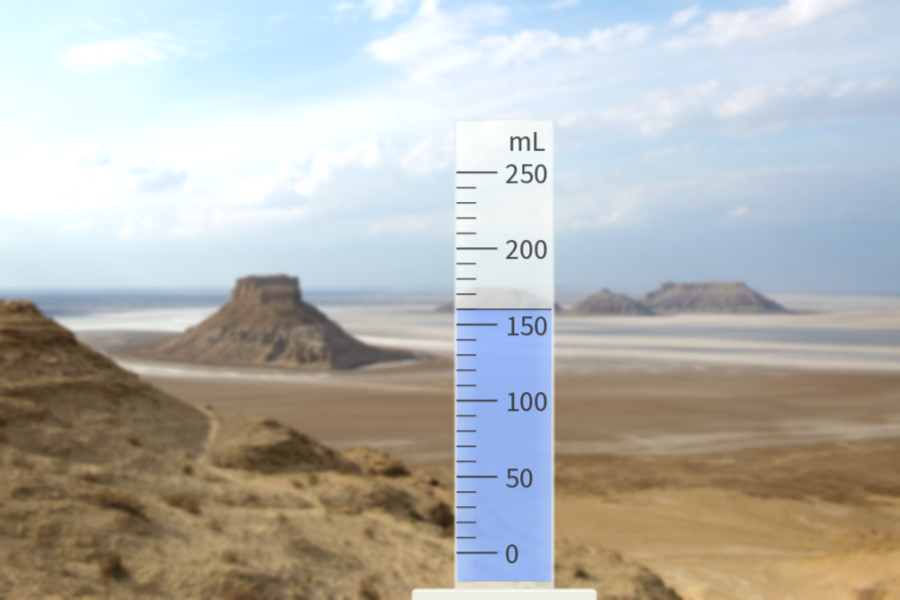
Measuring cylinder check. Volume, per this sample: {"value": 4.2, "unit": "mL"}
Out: {"value": 160, "unit": "mL"}
